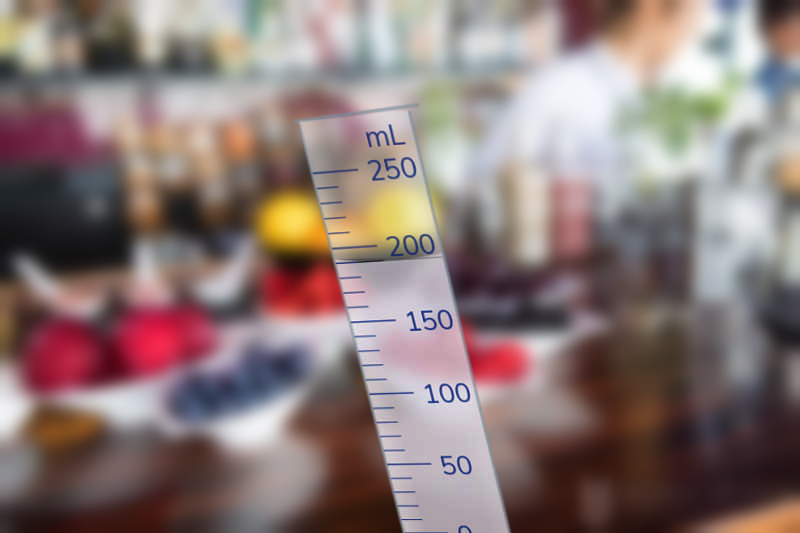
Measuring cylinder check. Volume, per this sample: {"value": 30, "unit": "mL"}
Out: {"value": 190, "unit": "mL"}
